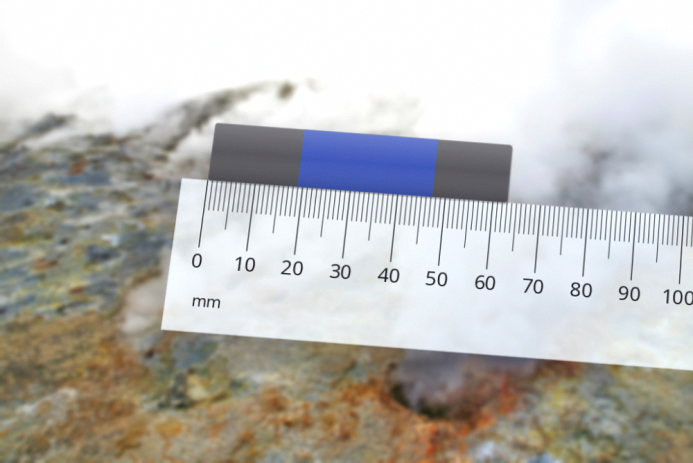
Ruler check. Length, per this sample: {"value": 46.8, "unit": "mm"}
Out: {"value": 63, "unit": "mm"}
